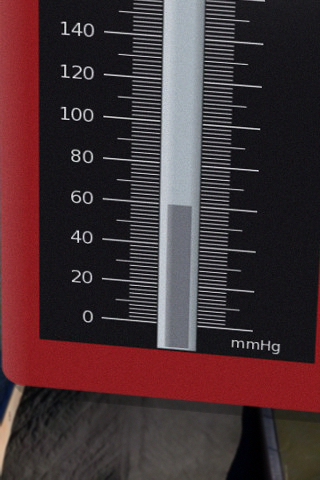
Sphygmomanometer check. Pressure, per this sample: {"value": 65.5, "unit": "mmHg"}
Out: {"value": 60, "unit": "mmHg"}
